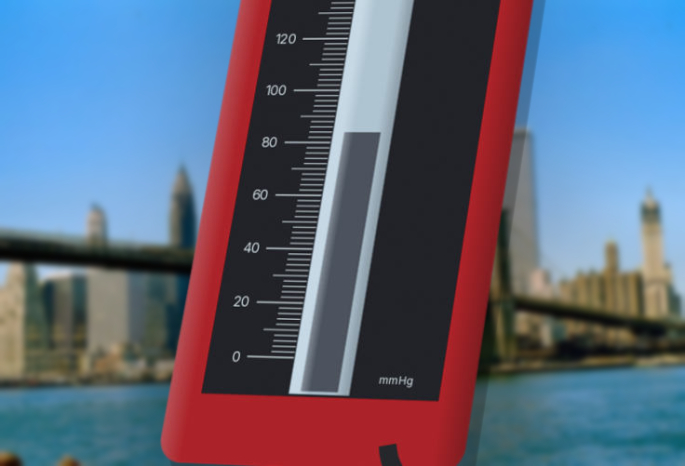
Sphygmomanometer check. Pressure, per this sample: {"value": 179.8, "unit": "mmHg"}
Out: {"value": 84, "unit": "mmHg"}
